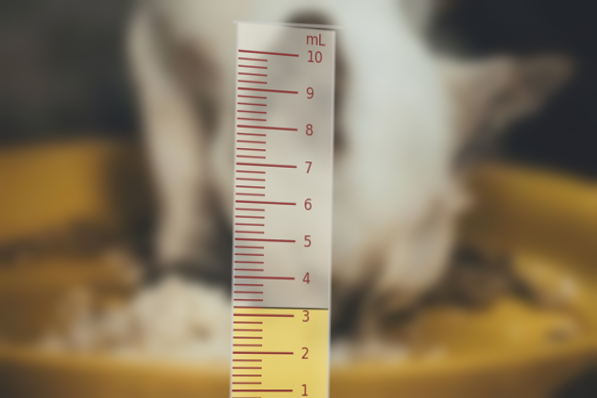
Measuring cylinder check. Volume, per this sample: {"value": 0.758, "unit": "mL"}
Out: {"value": 3.2, "unit": "mL"}
